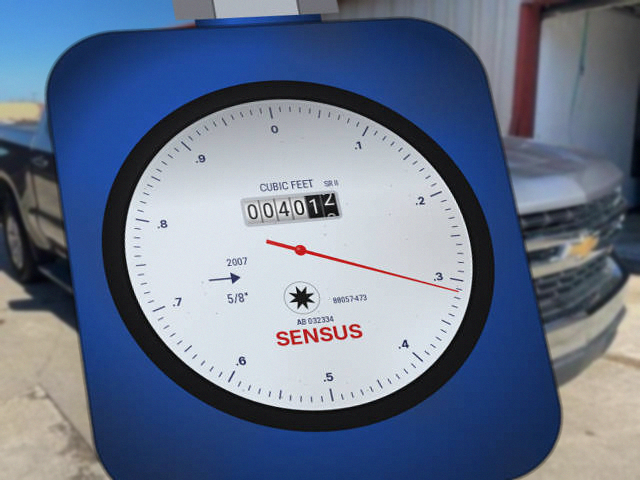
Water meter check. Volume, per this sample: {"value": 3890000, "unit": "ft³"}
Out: {"value": 4012.31, "unit": "ft³"}
